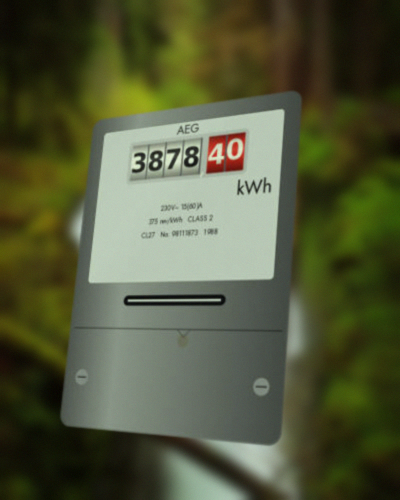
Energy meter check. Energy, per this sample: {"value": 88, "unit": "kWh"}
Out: {"value": 3878.40, "unit": "kWh"}
